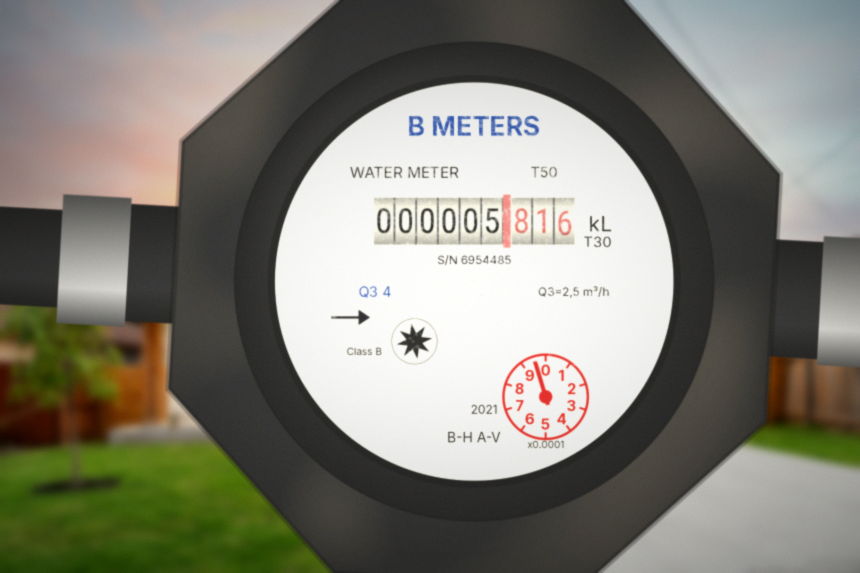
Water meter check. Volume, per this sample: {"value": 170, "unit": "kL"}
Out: {"value": 5.8159, "unit": "kL"}
